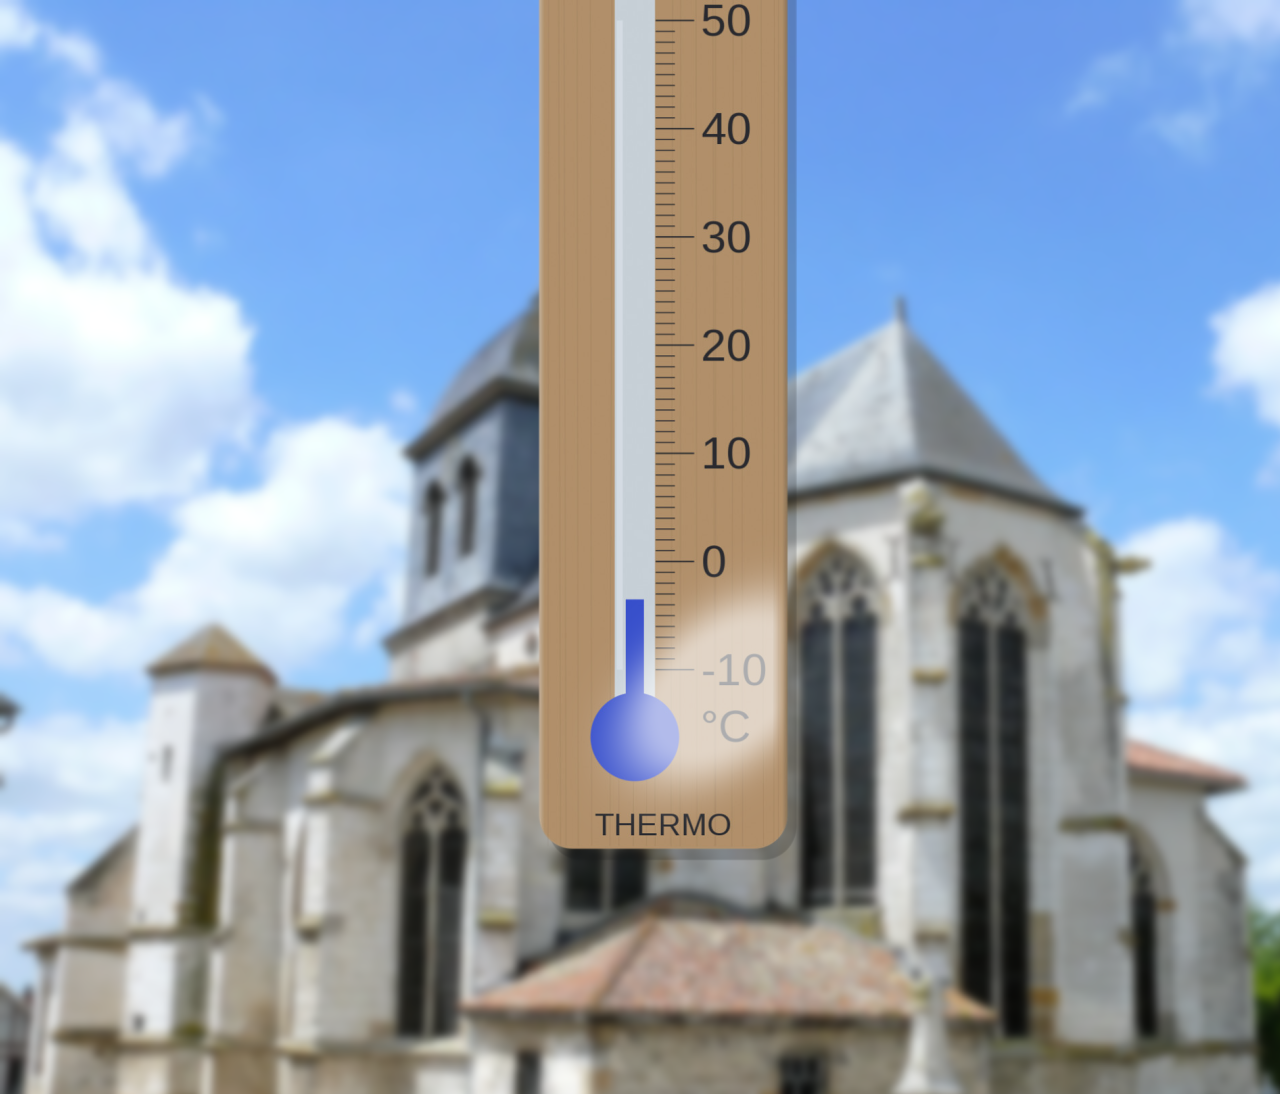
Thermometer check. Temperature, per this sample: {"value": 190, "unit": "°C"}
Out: {"value": -3.5, "unit": "°C"}
